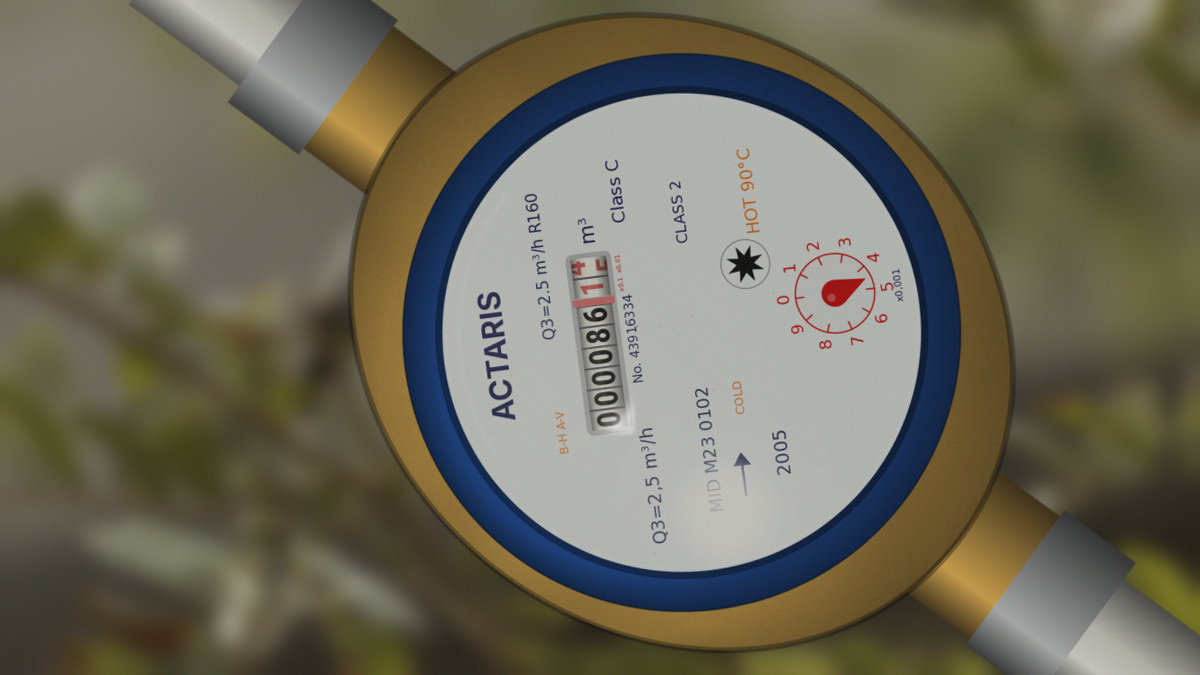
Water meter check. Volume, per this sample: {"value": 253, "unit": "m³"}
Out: {"value": 86.144, "unit": "m³"}
